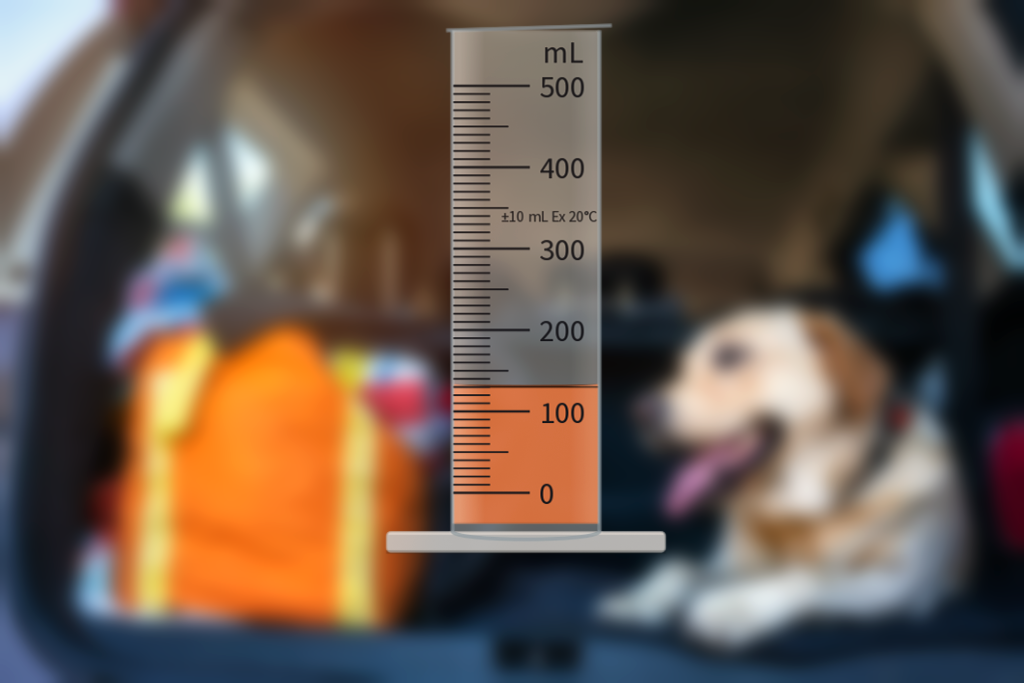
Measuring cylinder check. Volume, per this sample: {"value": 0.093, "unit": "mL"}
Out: {"value": 130, "unit": "mL"}
